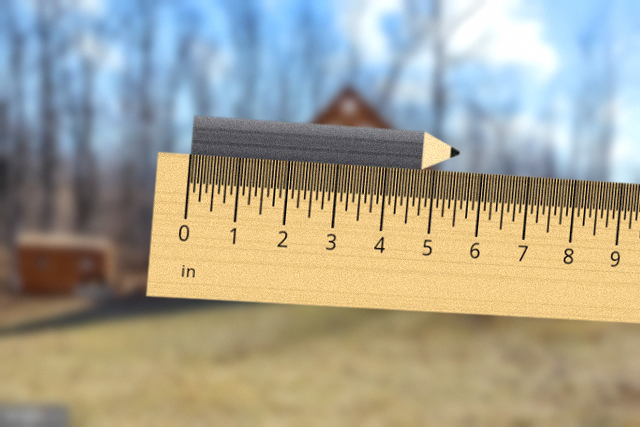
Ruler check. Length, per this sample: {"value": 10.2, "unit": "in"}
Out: {"value": 5.5, "unit": "in"}
